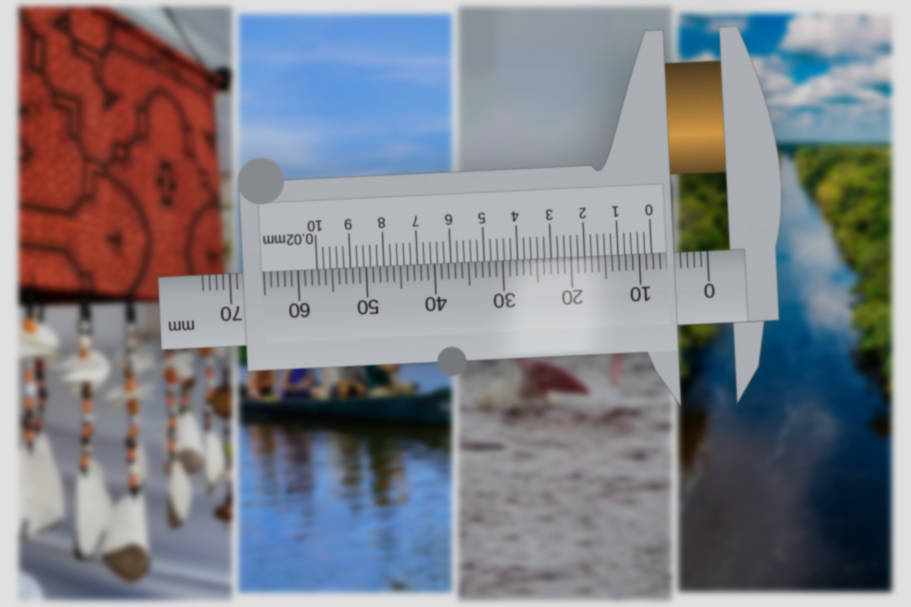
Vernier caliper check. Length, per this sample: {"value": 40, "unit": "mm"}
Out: {"value": 8.2, "unit": "mm"}
